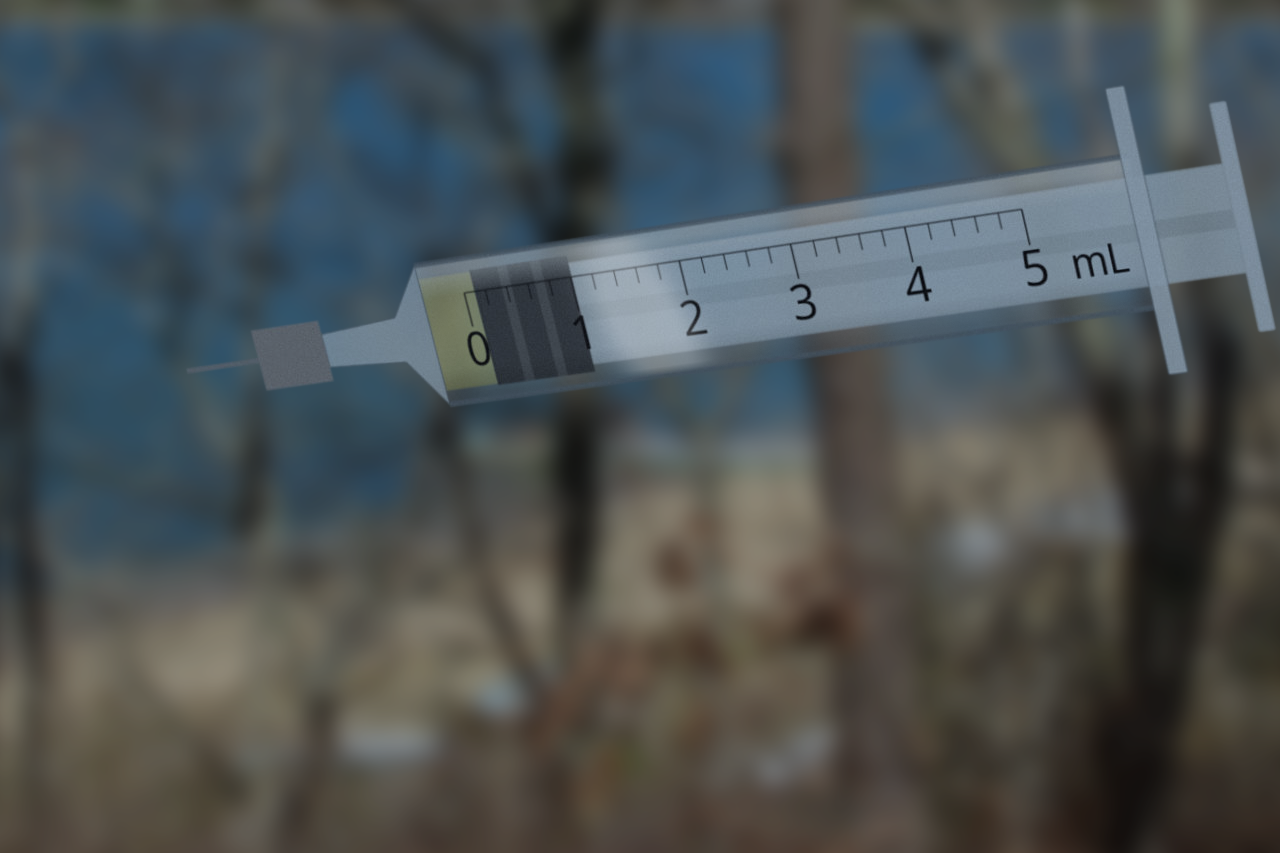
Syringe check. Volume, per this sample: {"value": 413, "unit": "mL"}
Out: {"value": 0.1, "unit": "mL"}
